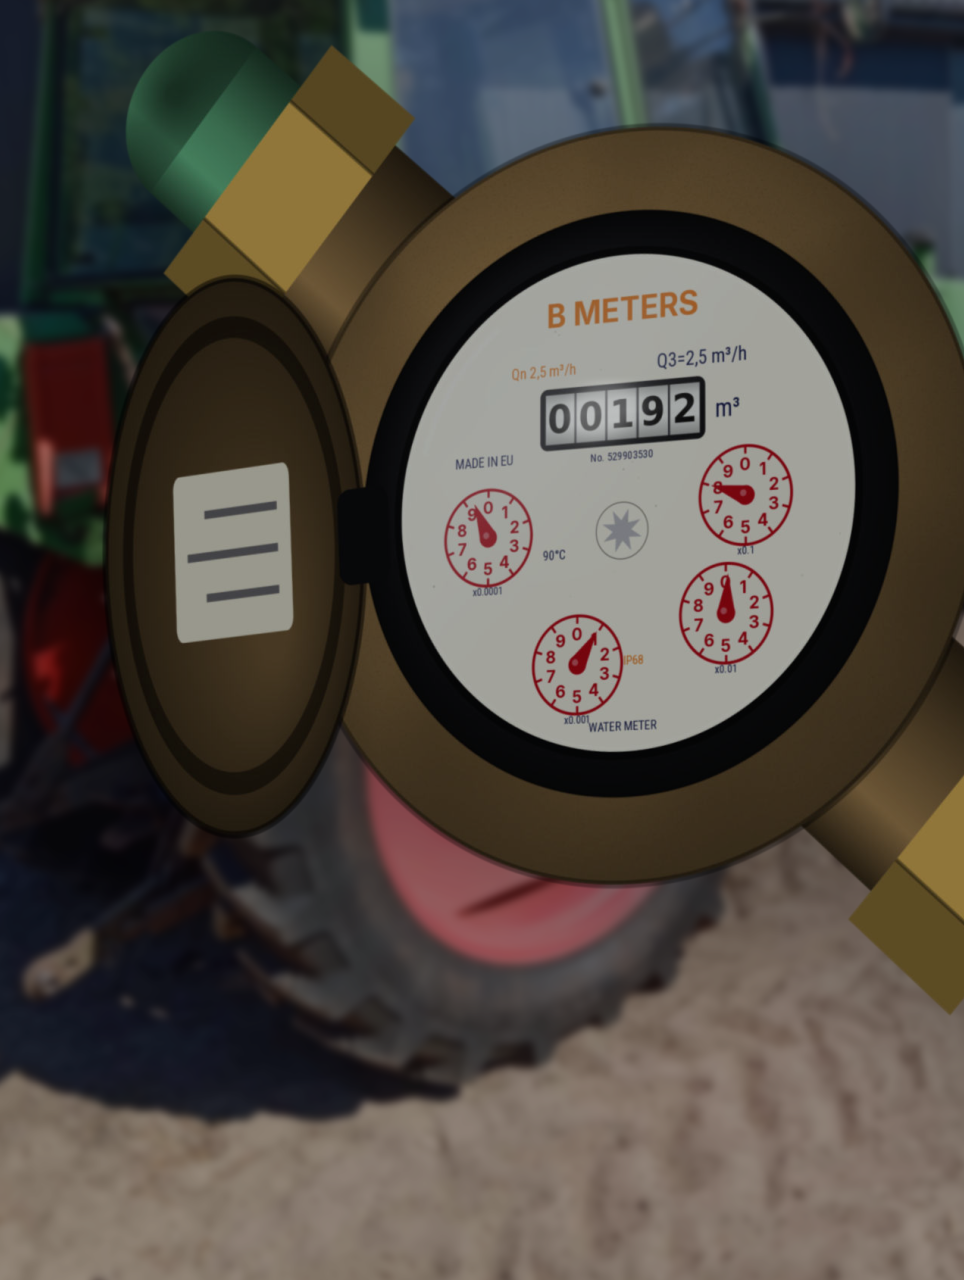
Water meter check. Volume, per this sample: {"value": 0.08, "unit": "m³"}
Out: {"value": 192.8009, "unit": "m³"}
